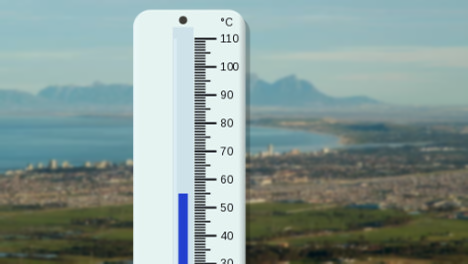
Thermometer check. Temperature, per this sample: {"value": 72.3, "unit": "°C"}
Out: {"value": 55, "unit": "°C"}
